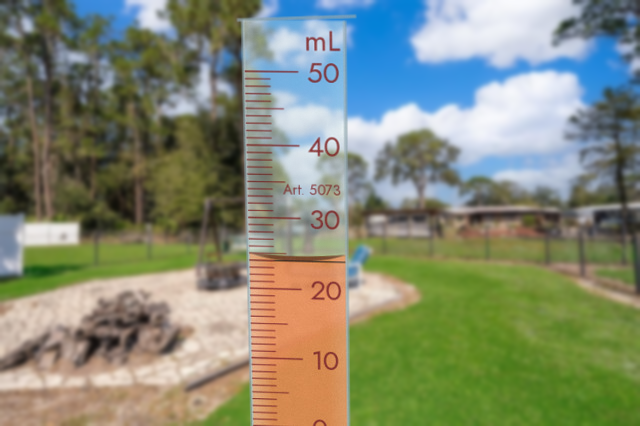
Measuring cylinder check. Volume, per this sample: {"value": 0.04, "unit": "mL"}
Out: {"value": 24, "unit": "mL"}
